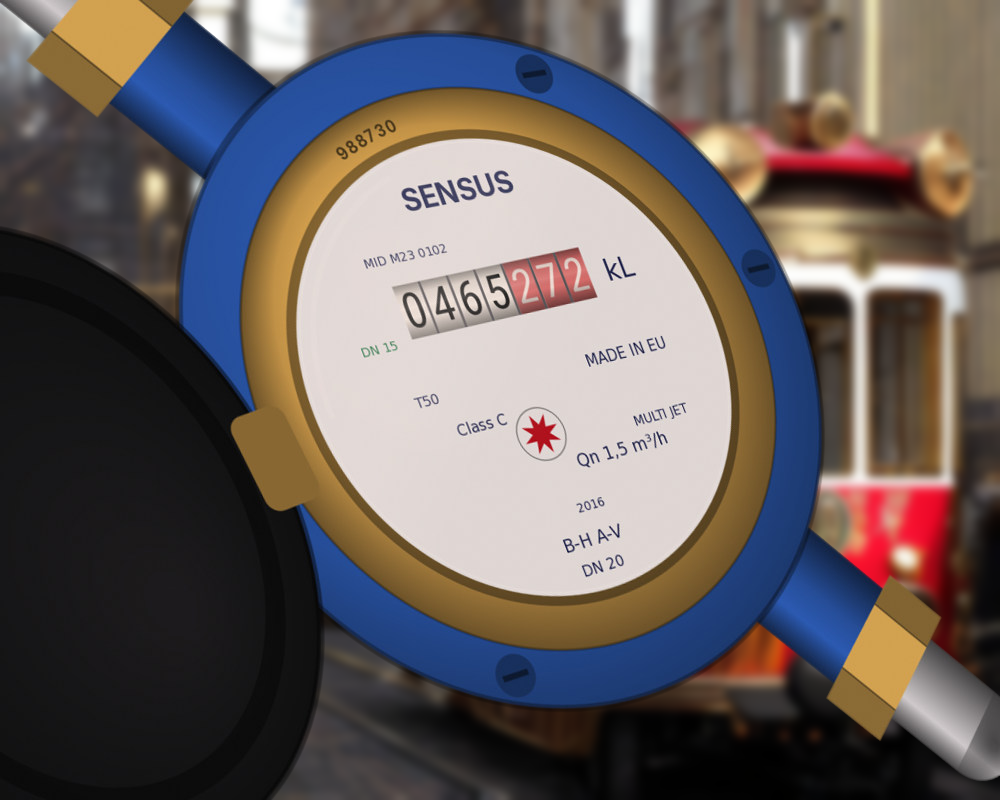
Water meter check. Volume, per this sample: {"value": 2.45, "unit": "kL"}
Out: {"value": 465.272, "unit": "kL"}
